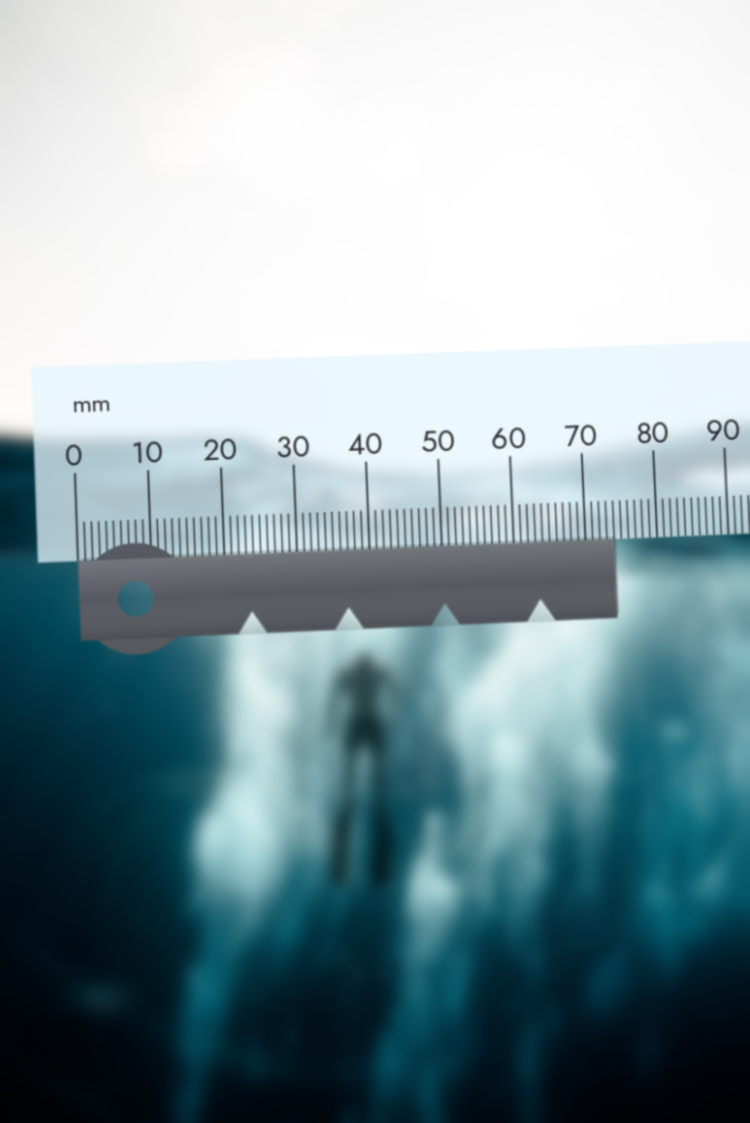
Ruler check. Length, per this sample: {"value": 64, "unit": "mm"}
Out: {"value": 74, "unit": "mm"}
